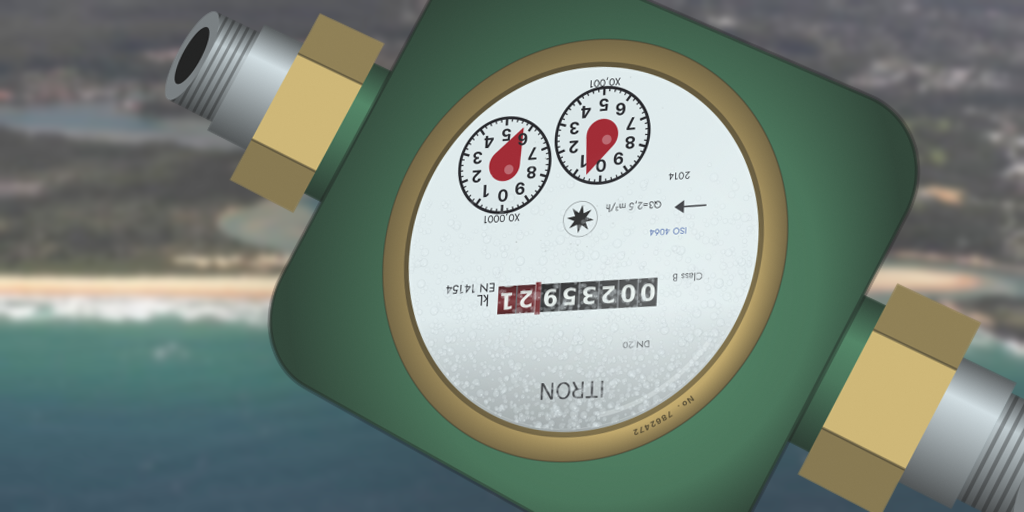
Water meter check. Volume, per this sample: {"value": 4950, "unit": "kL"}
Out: {"value": 2359.2105, "unit": "kL"}
